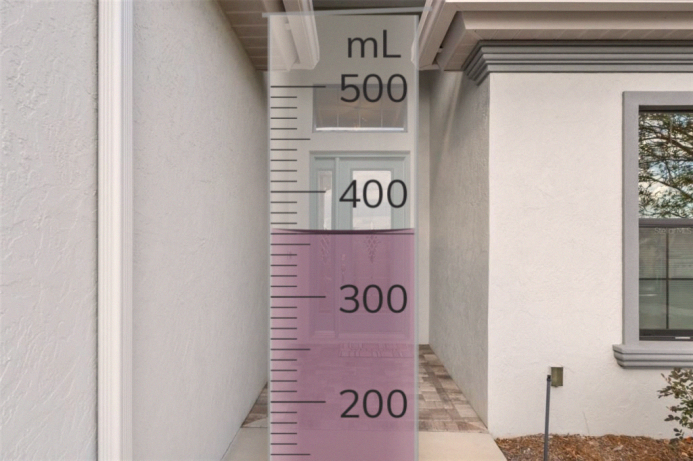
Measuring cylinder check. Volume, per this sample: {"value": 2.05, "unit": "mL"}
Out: {"value": 360, "unit": "mL"}
